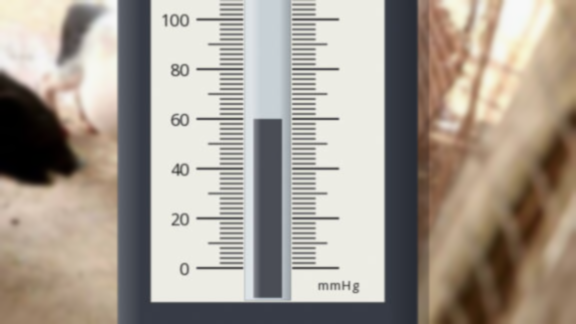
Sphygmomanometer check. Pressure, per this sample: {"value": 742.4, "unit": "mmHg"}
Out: {"value": 60, "unit": "mmHg"}
